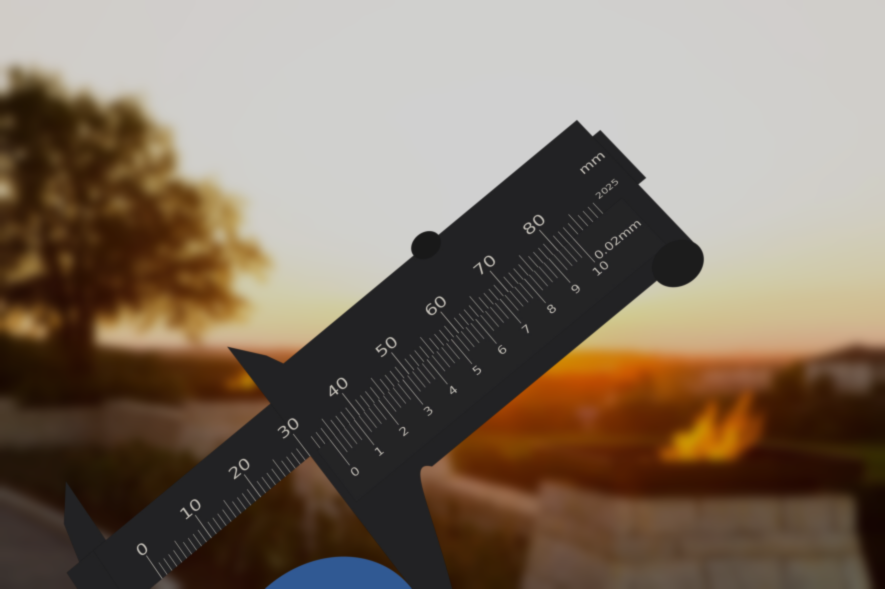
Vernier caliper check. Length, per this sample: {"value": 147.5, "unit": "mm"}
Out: {"value": 34.0, "unit": "mm"}
